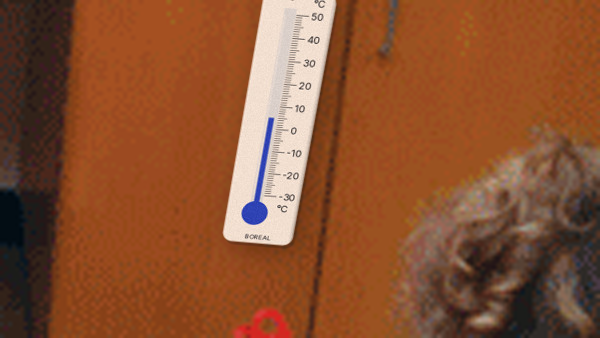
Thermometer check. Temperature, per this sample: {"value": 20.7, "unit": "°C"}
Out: {"value": 5, "unit": "°C"}
